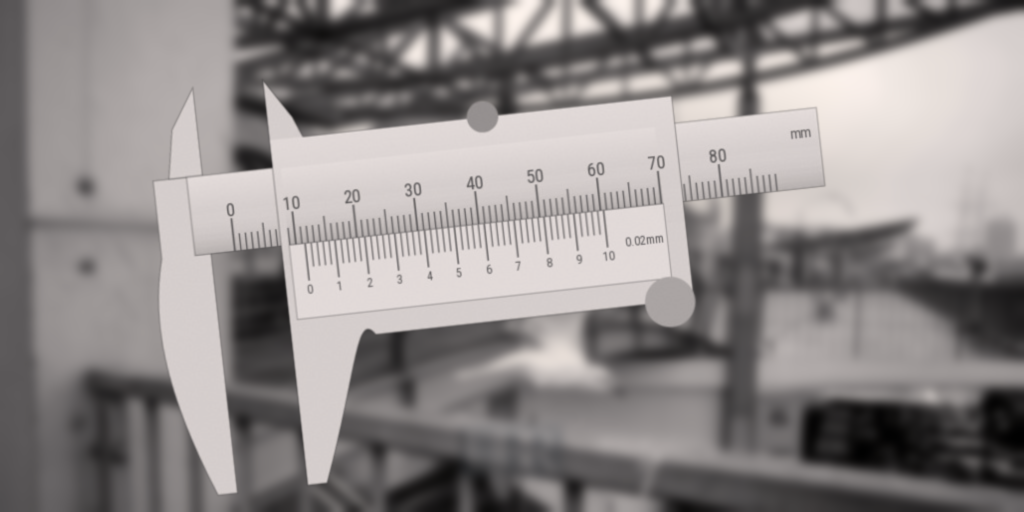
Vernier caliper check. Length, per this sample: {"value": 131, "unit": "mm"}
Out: {"value": 11.5, "unit": "mm"}
